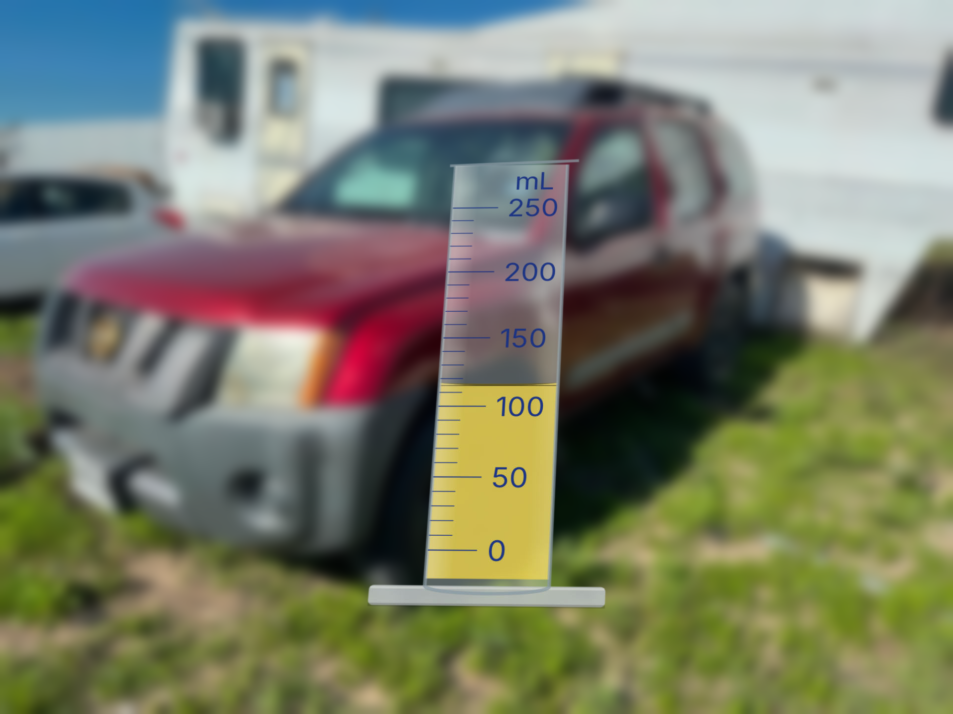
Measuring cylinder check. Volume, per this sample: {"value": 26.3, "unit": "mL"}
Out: {"value": 115, "unit": "mL"}
